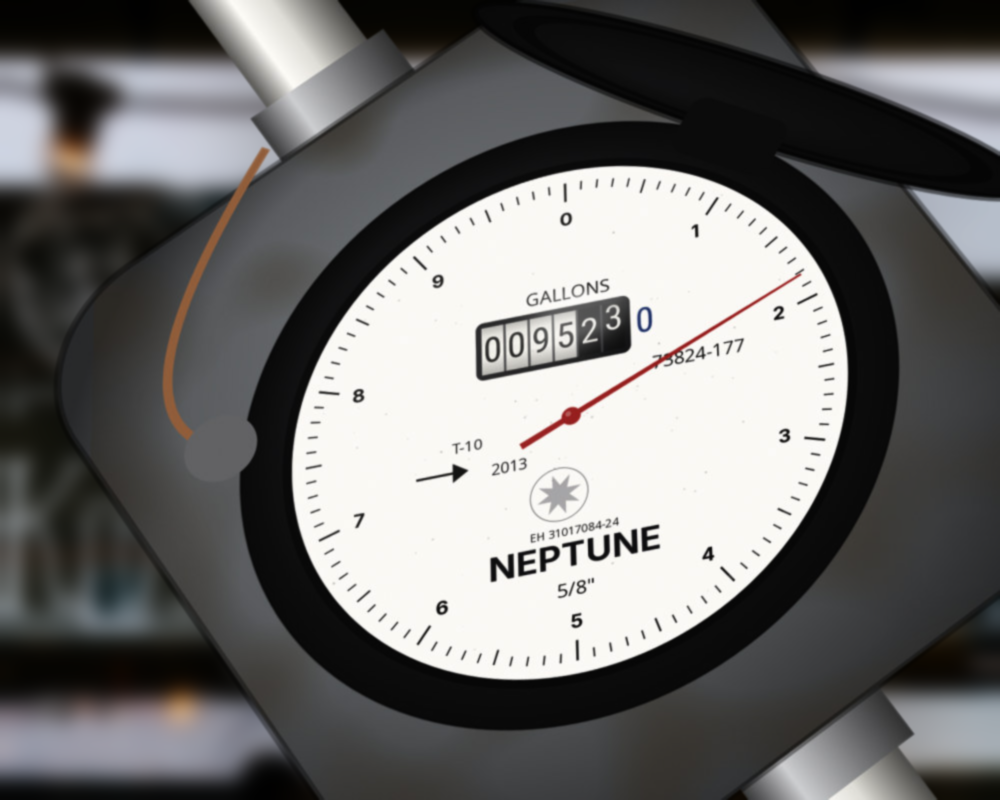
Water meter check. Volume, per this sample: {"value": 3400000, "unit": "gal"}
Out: {"value": 95231.8, "unit": "gal"}
